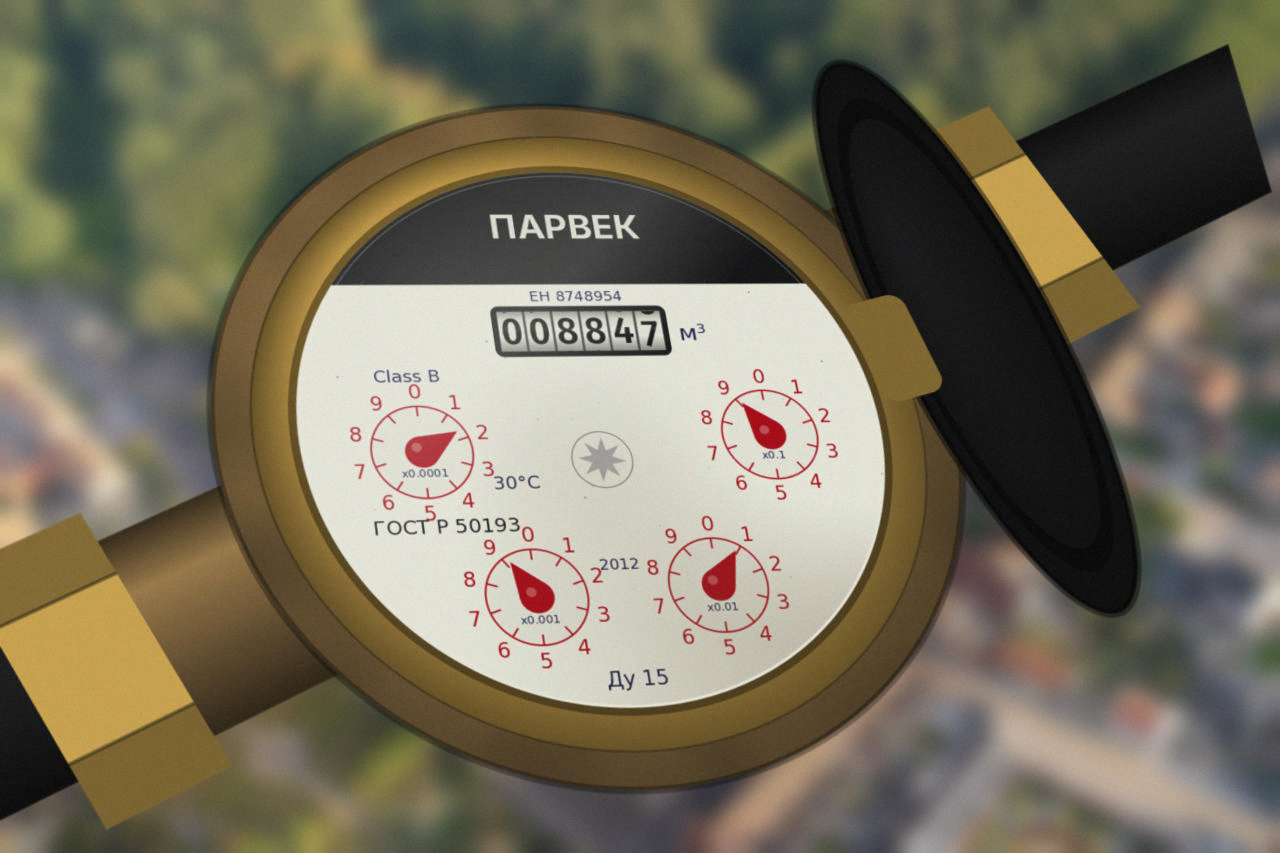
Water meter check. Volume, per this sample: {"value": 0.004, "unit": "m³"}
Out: {"value": 8846.9091, "unit": "m³"}
